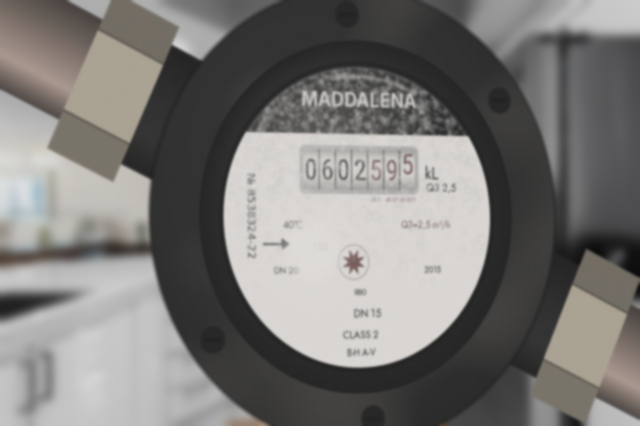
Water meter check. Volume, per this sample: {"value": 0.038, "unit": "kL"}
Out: {"value": 602.595, "unit": "kL"}
